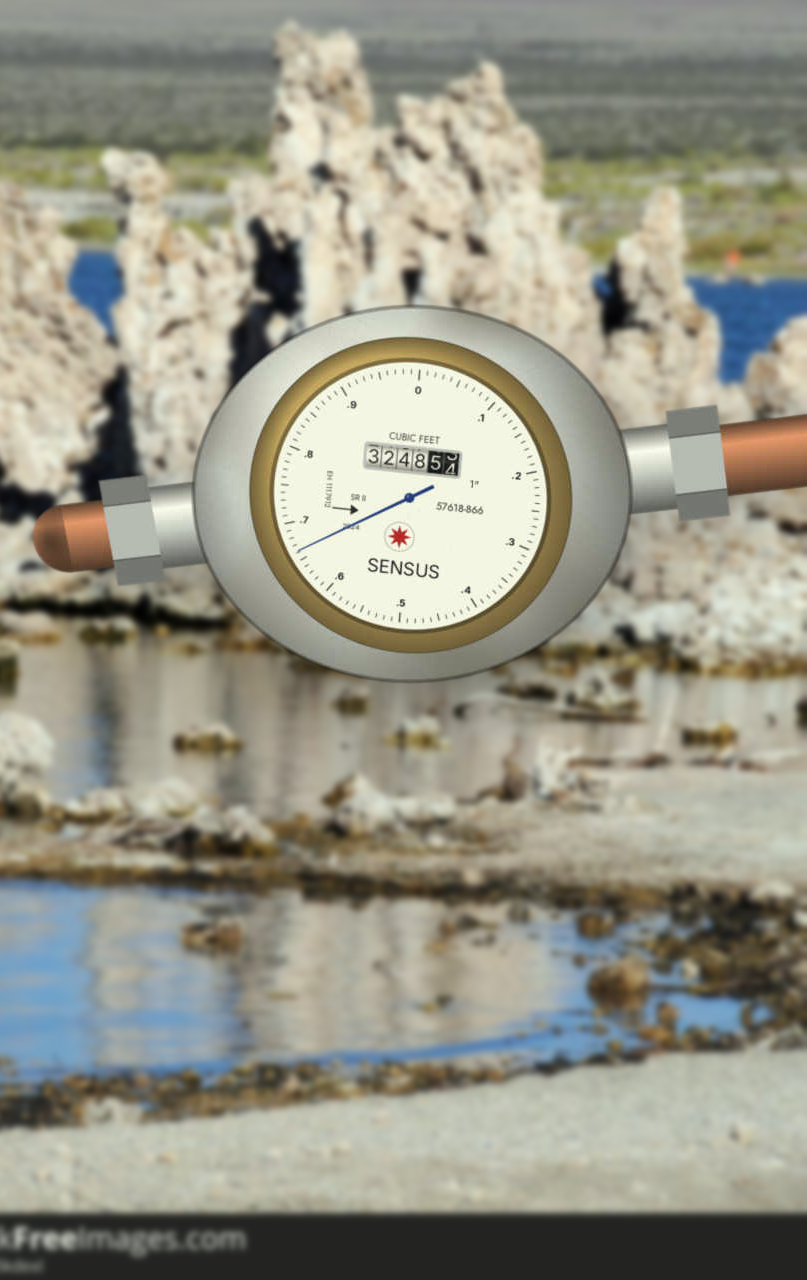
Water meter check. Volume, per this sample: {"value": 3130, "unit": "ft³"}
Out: {"value": 324853.66, "unit": "ft³"}
